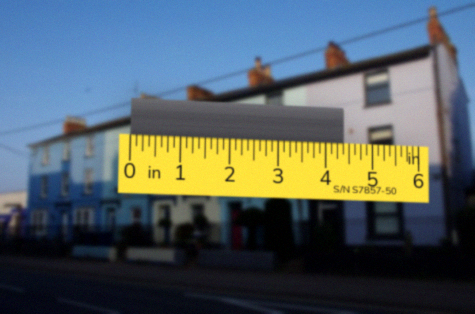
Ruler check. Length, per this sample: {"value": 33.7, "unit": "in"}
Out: {"value": 4.375, "unit": "in"}
